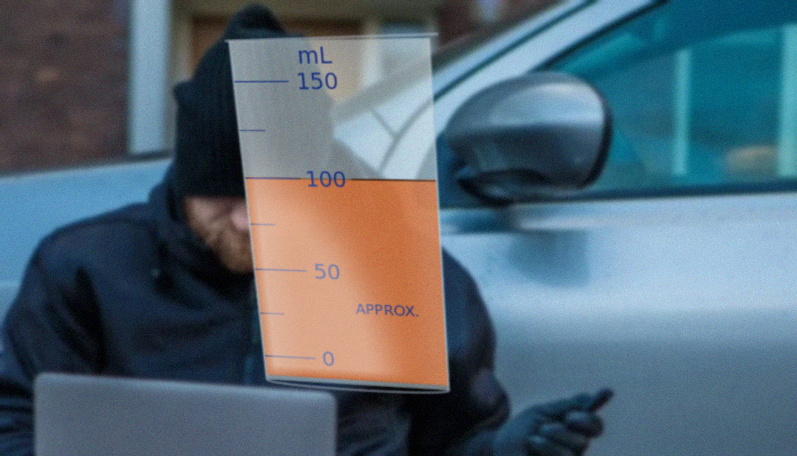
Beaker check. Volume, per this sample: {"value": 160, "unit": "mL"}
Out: {"value": 100, "unit": "mL"}
